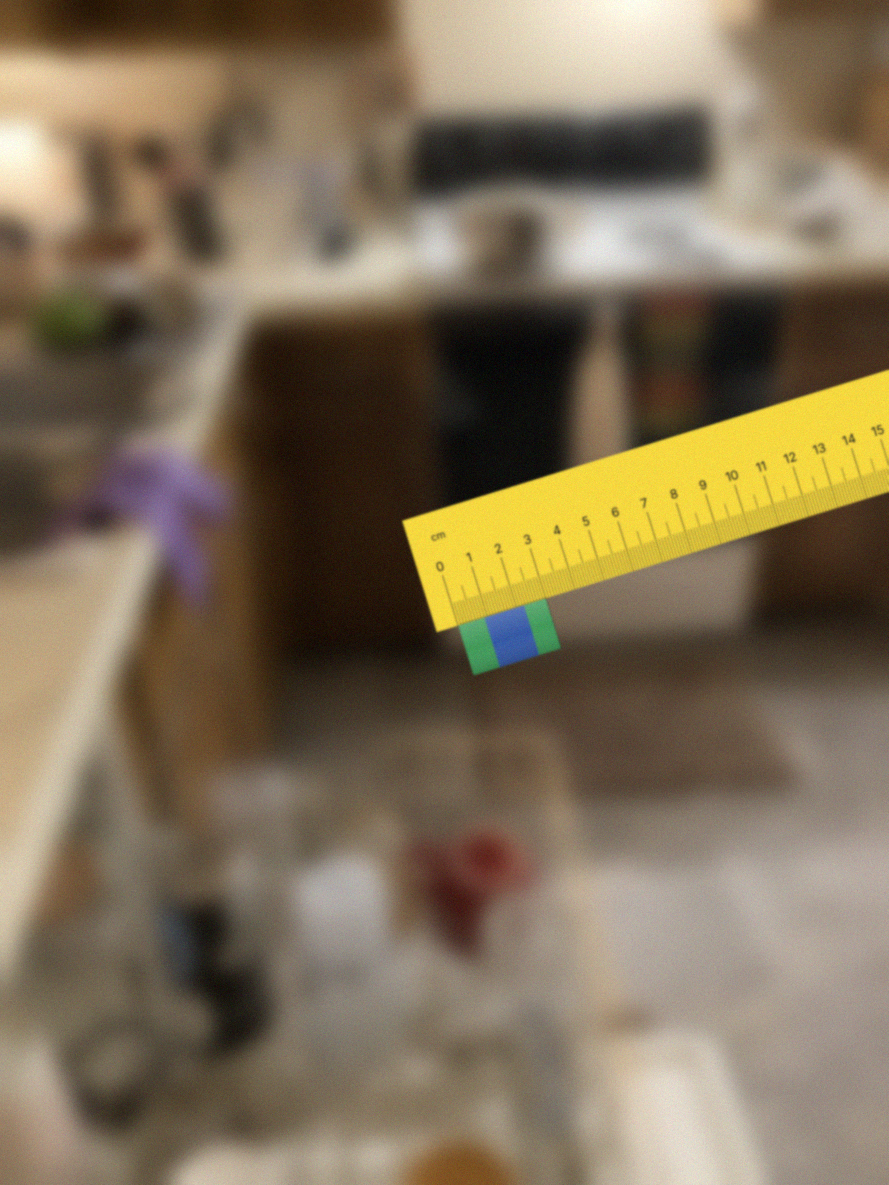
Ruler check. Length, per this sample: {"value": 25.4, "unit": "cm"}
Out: {"value": 3, "unit": "cm"}
